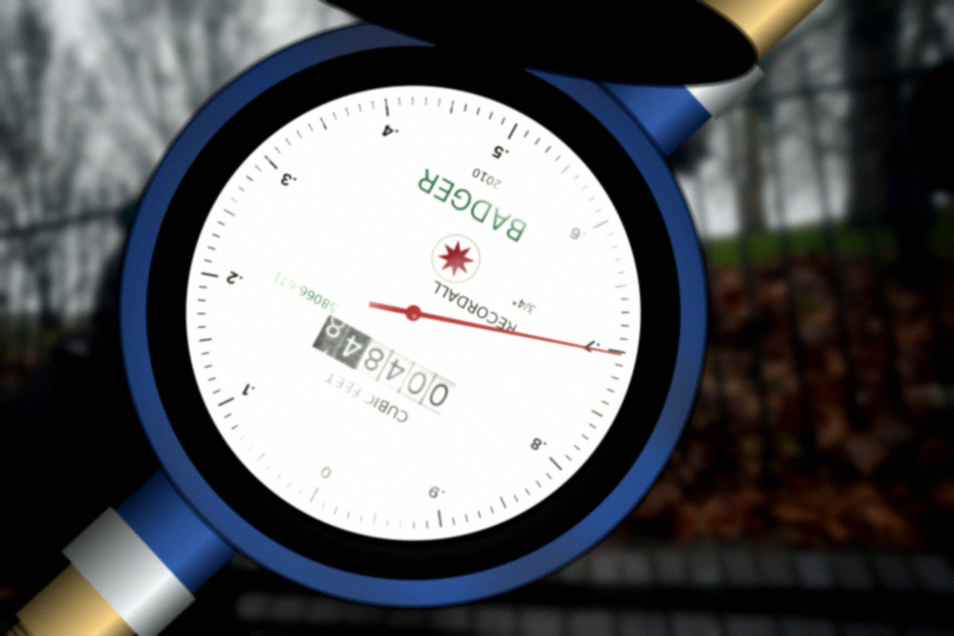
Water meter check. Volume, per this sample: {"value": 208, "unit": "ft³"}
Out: {"value": 4847.70, "unit": "ft³"}
